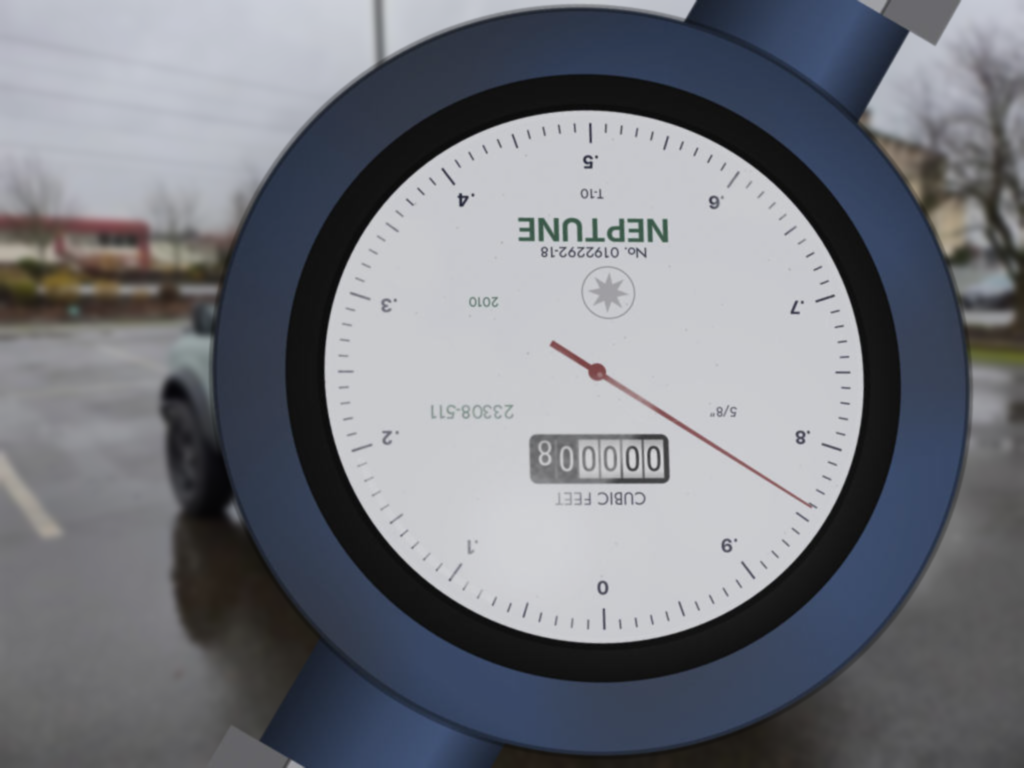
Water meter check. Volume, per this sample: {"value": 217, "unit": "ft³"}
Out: {"value": 7.84, "unit": "ft³"}
